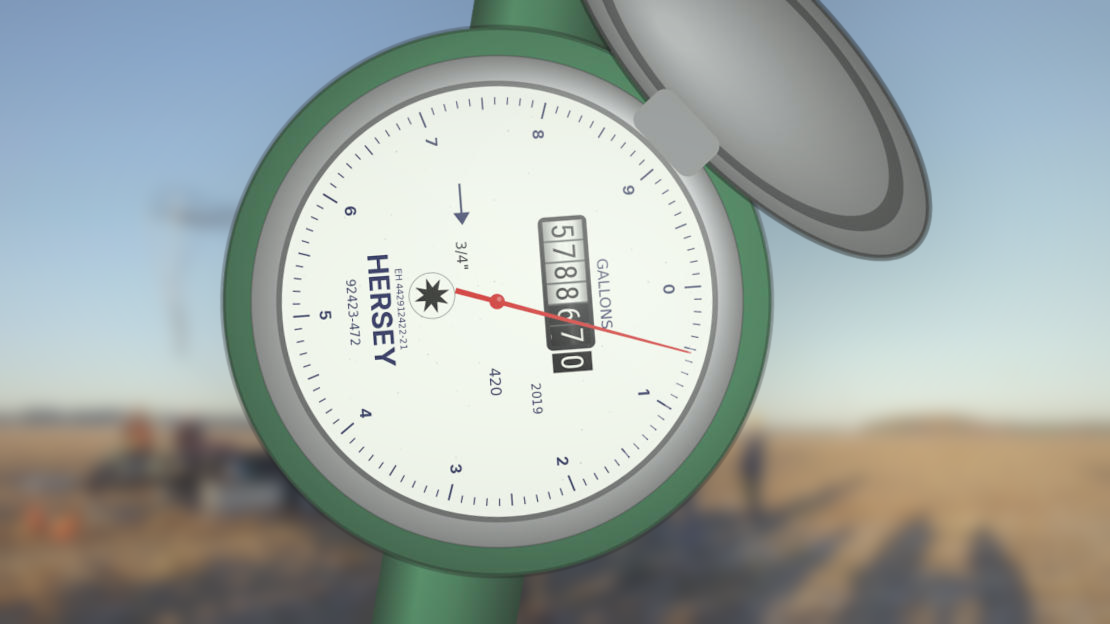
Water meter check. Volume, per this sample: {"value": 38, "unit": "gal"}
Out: {"value": 5788670.5, "unit": "gal"}
